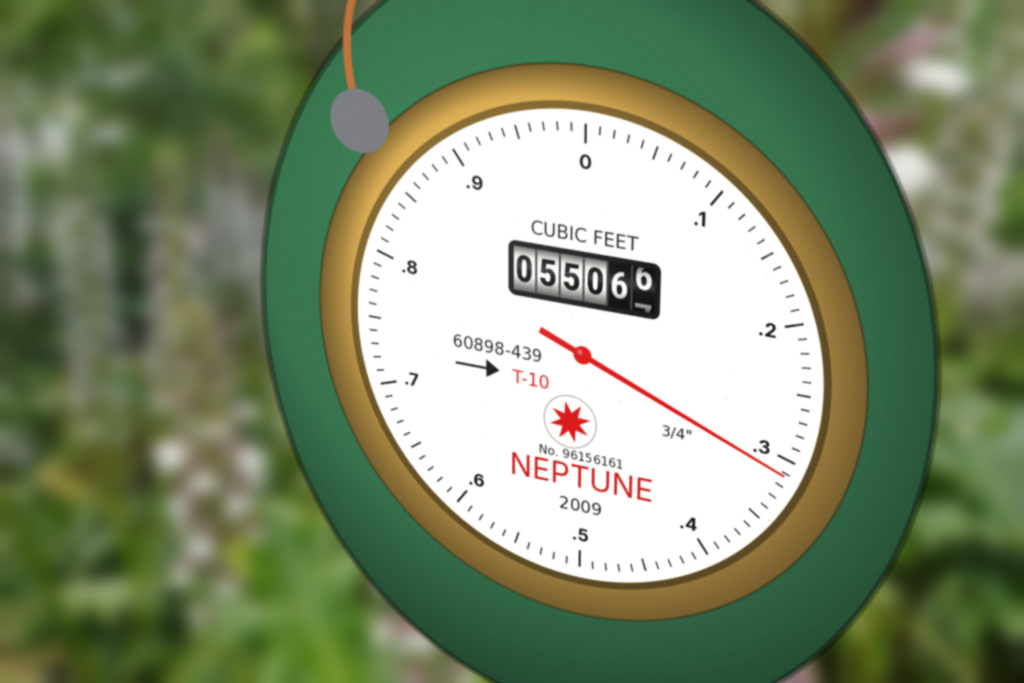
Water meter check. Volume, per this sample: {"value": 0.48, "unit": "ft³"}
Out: {"value": 55066.31, "unit": "ft³"}
